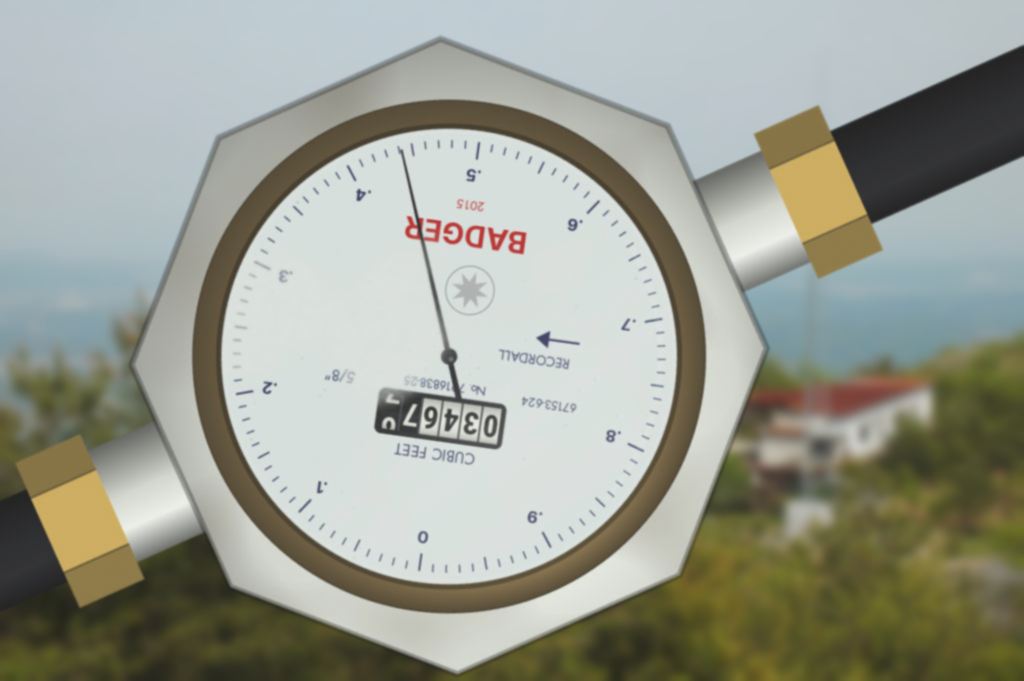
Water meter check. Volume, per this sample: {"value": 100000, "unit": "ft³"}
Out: {"value": 34676.44, "unit": "ft³"}
